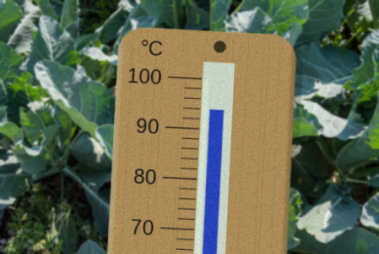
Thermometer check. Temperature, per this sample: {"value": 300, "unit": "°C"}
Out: {"value": 94, "unit": "°C"}
